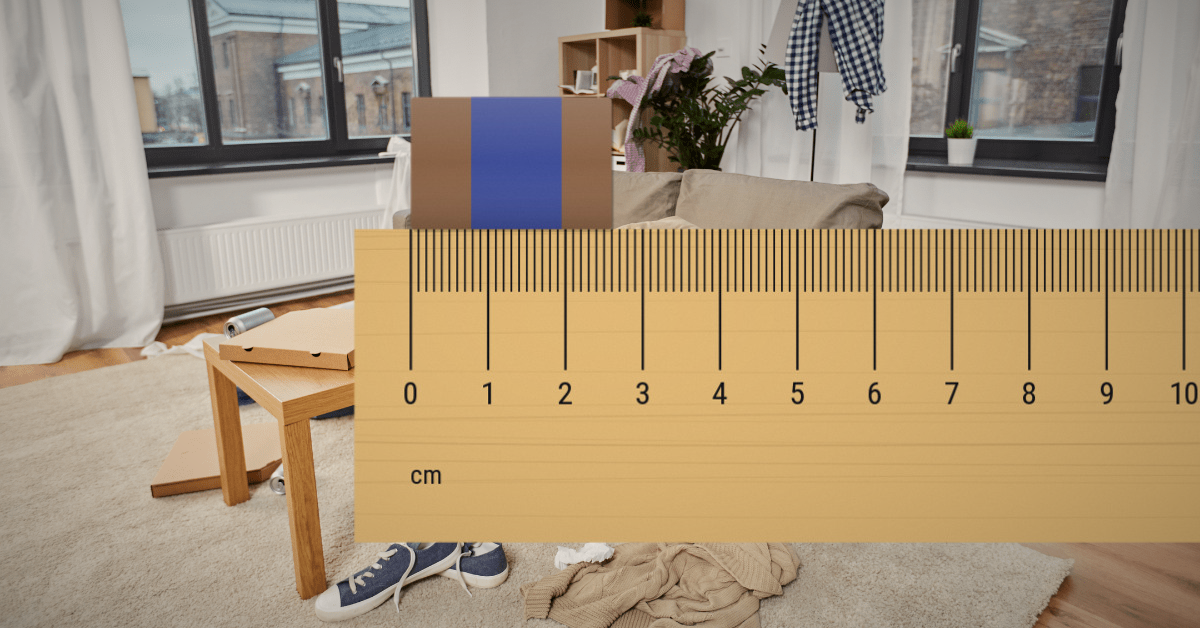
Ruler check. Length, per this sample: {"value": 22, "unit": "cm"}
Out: {"value": 2.6, "unit": "cm"}
